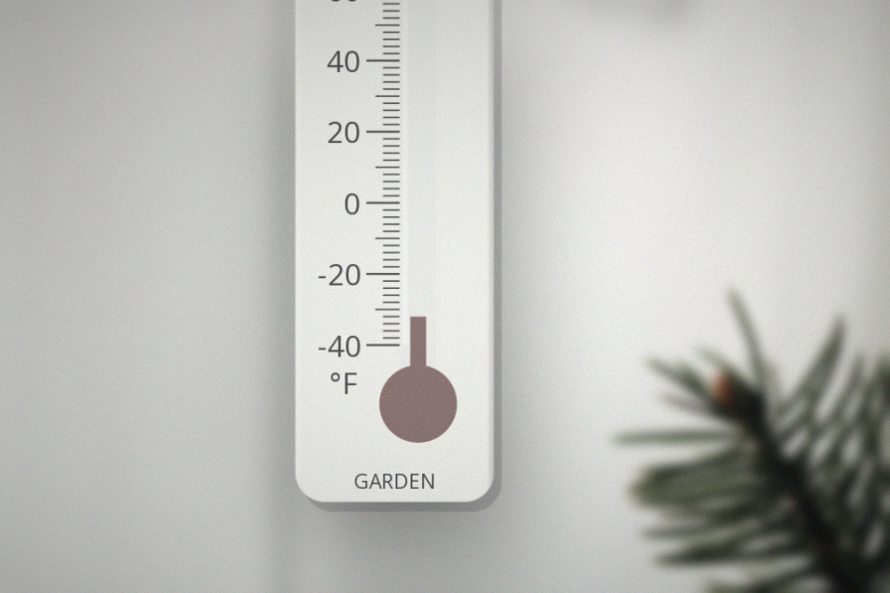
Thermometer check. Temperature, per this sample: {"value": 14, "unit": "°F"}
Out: {"value": -32, "unit": "°F"}
